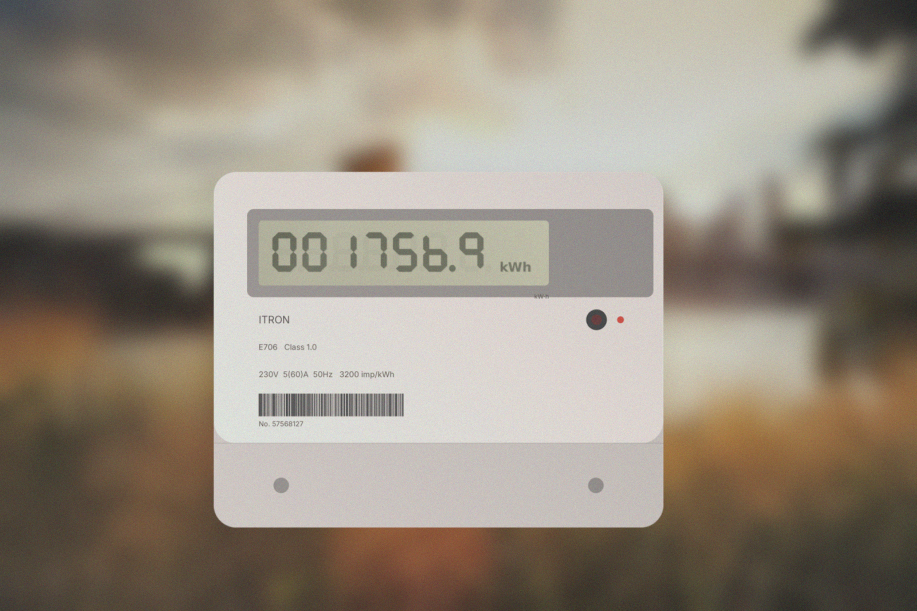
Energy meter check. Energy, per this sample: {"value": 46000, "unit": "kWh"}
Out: {"value": 1756.9, "unit": "kWh"}
